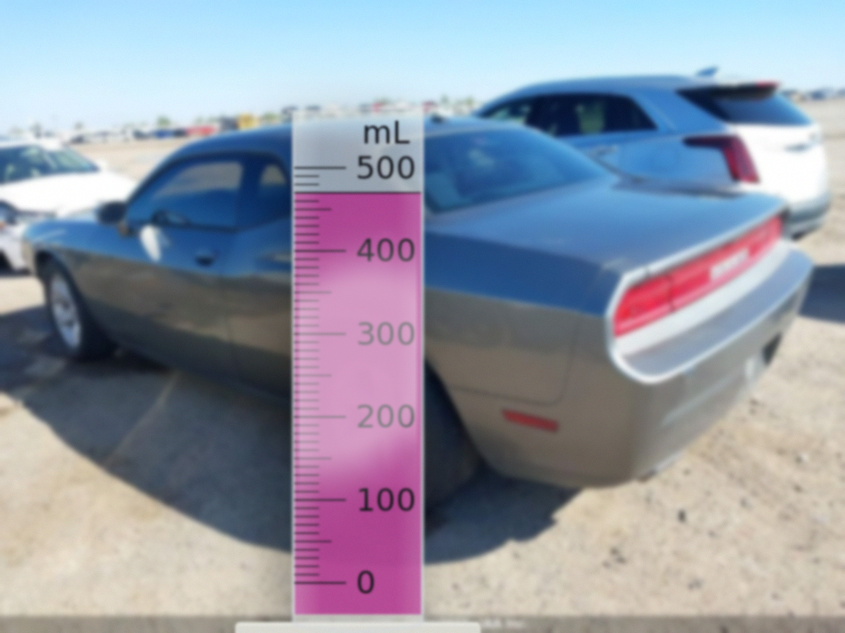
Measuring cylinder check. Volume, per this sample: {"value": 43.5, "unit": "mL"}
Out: {"value": 470, "unit": "mL"}
